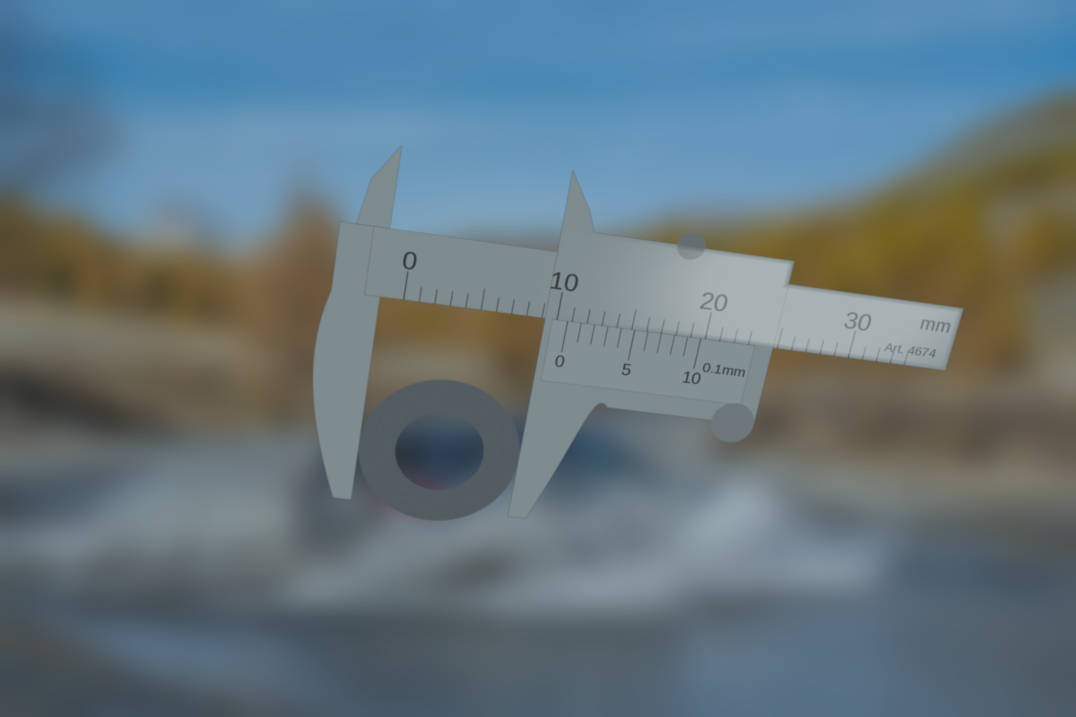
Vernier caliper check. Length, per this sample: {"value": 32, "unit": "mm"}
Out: {"value": 10.7, "unit": "mm"}
